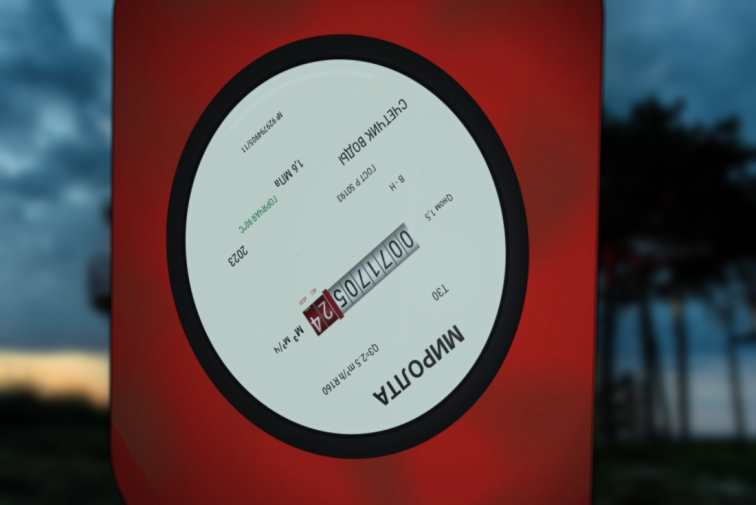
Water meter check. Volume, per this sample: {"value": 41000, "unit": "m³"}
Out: {"value": 71705.24, "unit": "m³"}
